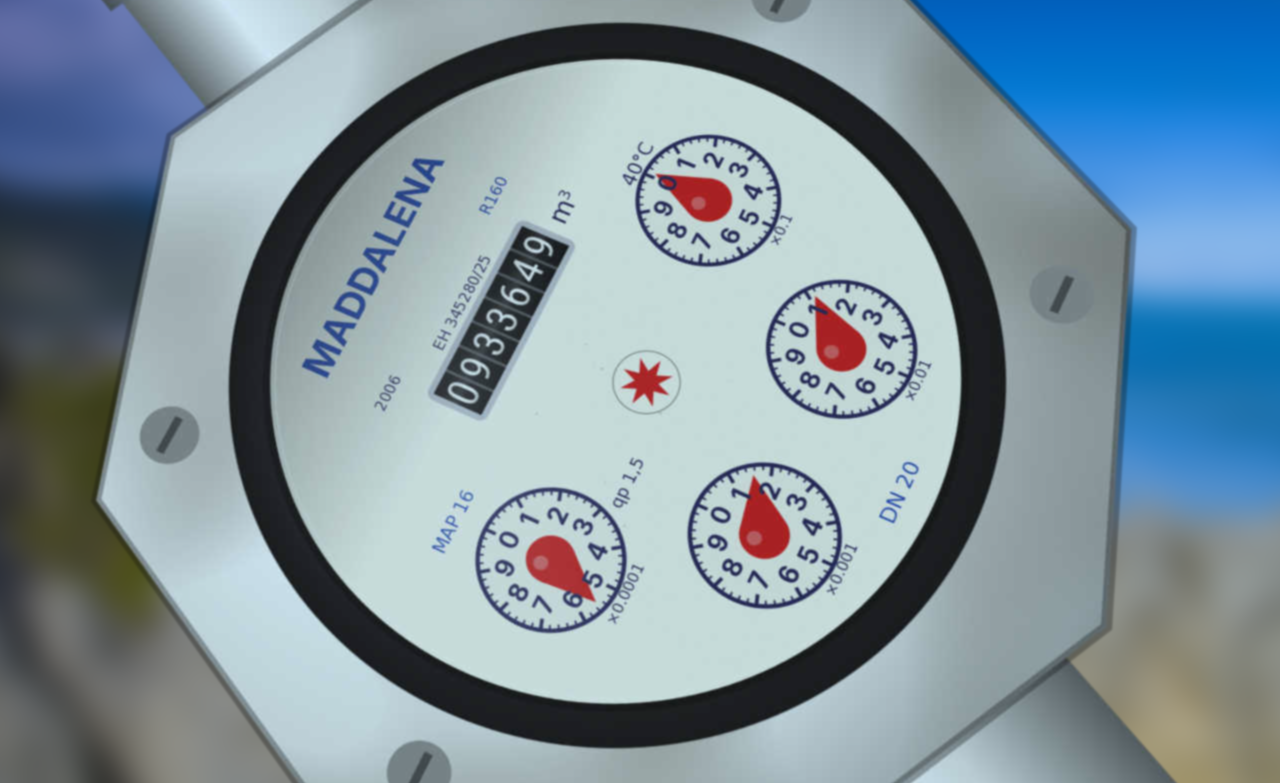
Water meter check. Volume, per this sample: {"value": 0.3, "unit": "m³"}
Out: {"value": 933649.0115, "unit": "m³"}
